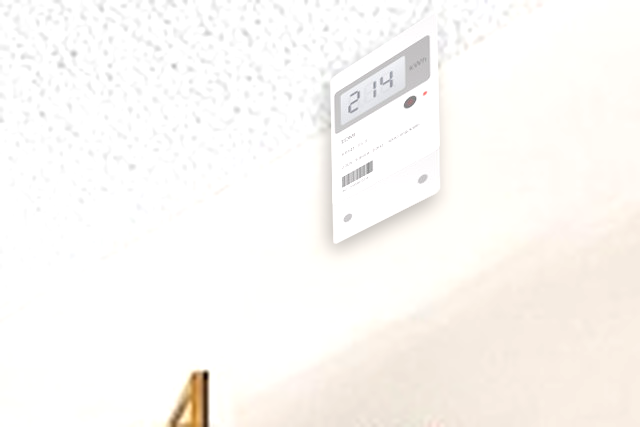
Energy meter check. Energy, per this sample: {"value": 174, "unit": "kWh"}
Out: {"value": 214, "unit": "kWh"}
